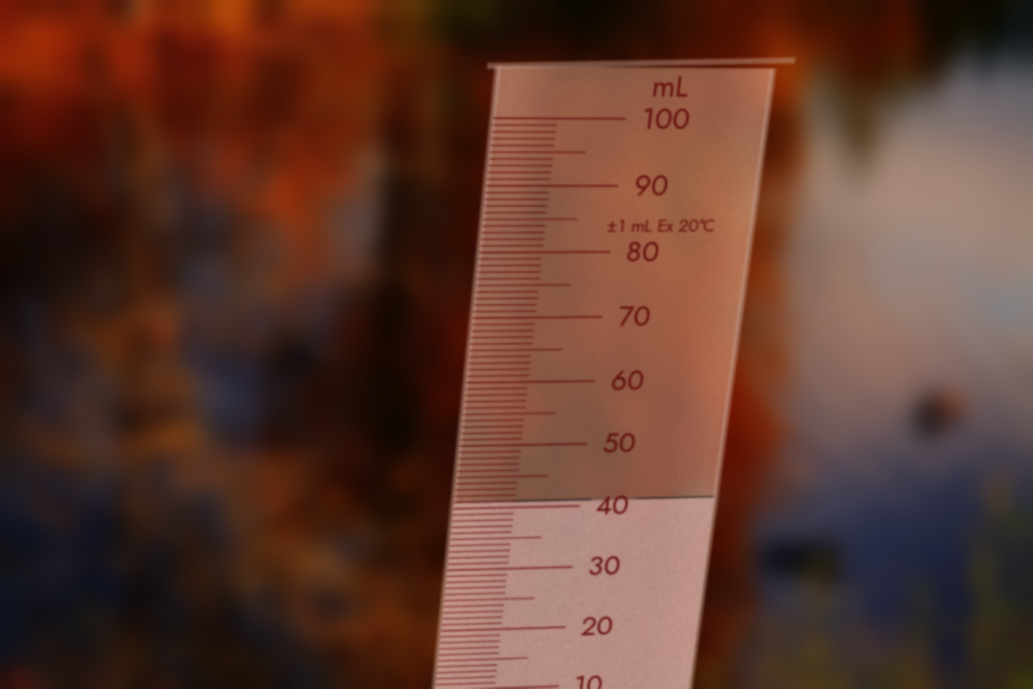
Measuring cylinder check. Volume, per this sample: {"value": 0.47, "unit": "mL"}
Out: {"value": 41, "unit": "mL"}
